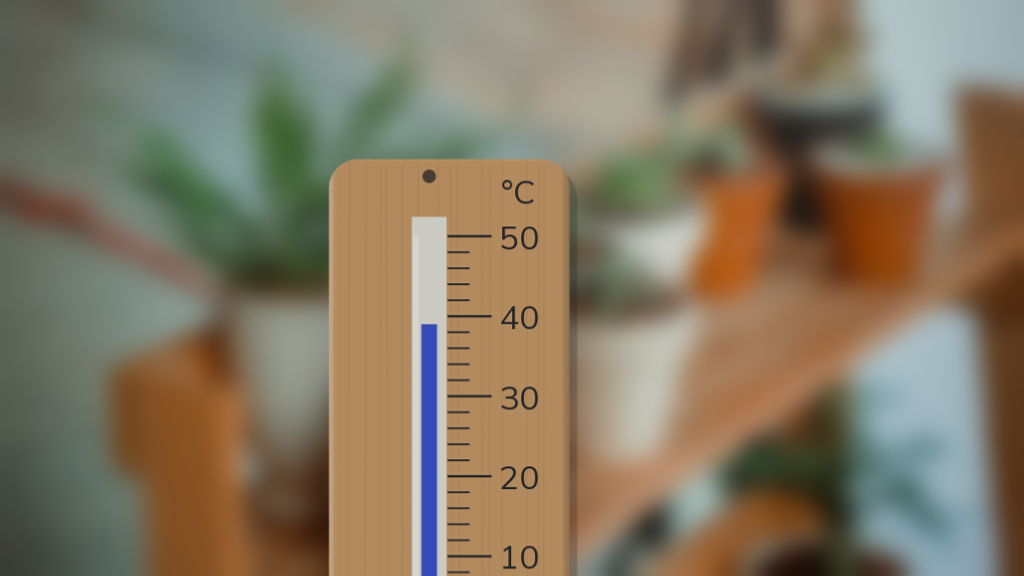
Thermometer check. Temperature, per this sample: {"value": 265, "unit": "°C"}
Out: {"value": 39, "unit": "°C"}
